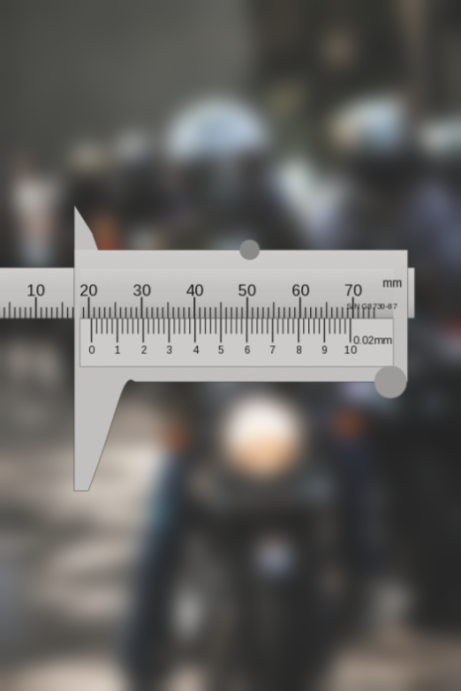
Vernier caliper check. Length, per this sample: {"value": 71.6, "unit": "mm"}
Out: {"value": 20.5, "unit": "mm"}
